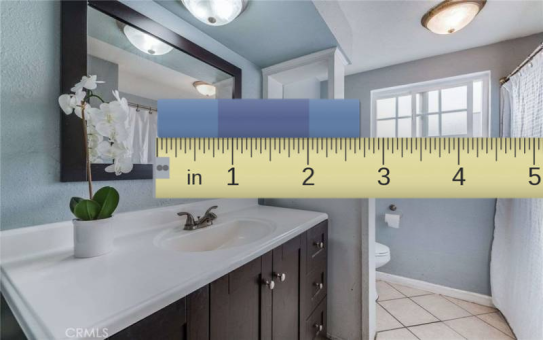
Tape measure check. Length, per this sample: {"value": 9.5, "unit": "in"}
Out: {"value": 2.6875, "unit": "in"}
